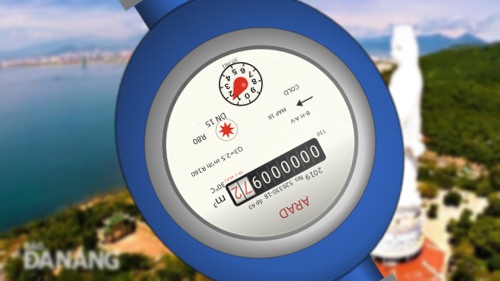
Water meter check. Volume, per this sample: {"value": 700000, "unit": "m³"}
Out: {"value": 9.721, "unit": "m³"}
